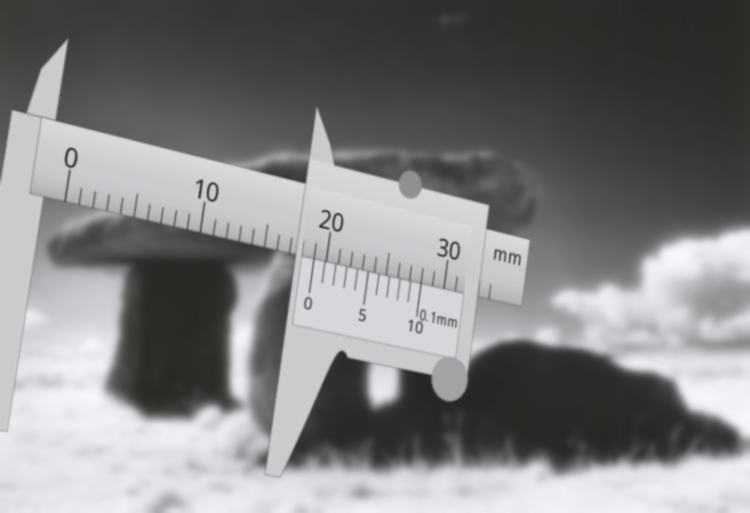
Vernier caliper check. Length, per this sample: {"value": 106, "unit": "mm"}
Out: {"value": 19.0, "unit": "mm"}
